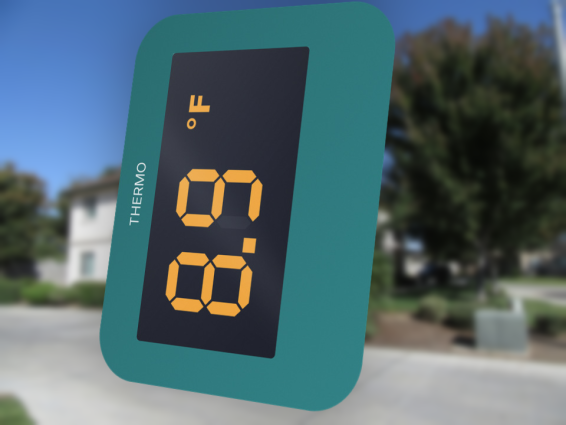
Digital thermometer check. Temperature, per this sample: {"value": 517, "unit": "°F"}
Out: {"value": 8.9, "unit": "°F"}
